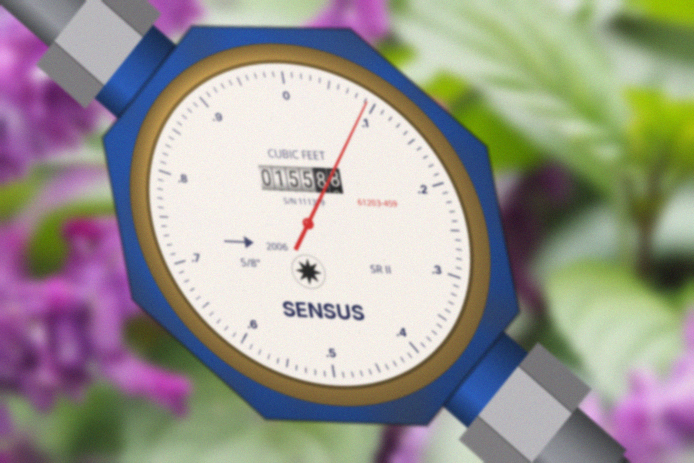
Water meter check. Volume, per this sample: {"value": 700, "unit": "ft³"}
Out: {"value": 15588.09, "unit": "ft³"}
